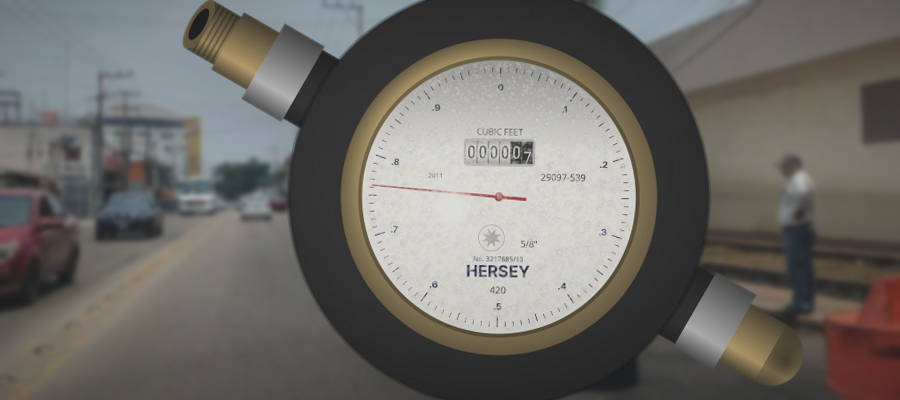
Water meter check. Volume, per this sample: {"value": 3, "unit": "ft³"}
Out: {"value": 6.76, "unit": "ft³"}
